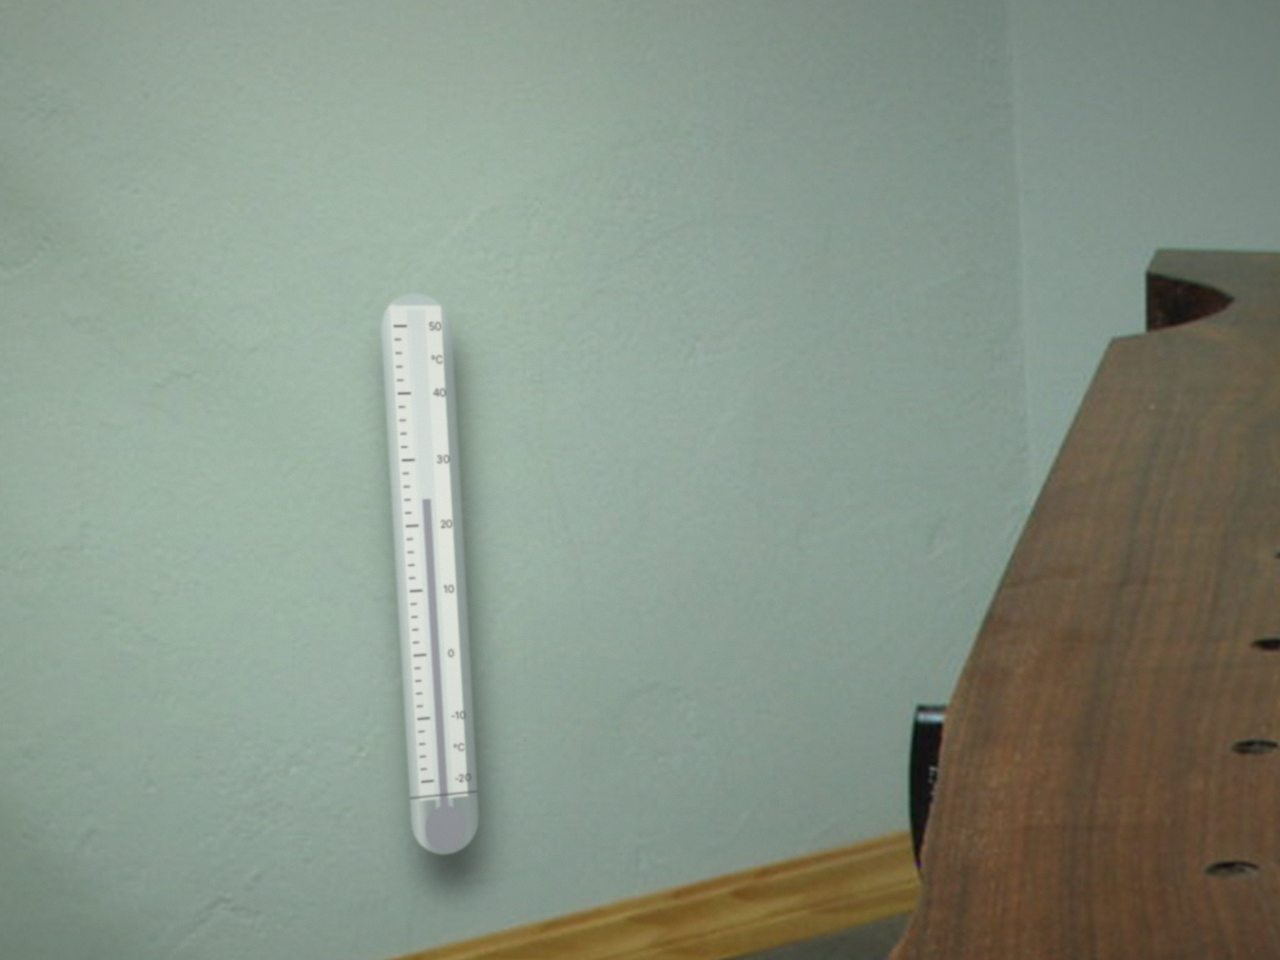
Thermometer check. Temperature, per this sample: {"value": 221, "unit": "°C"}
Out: {"value": 24, "unit": "°C"}
